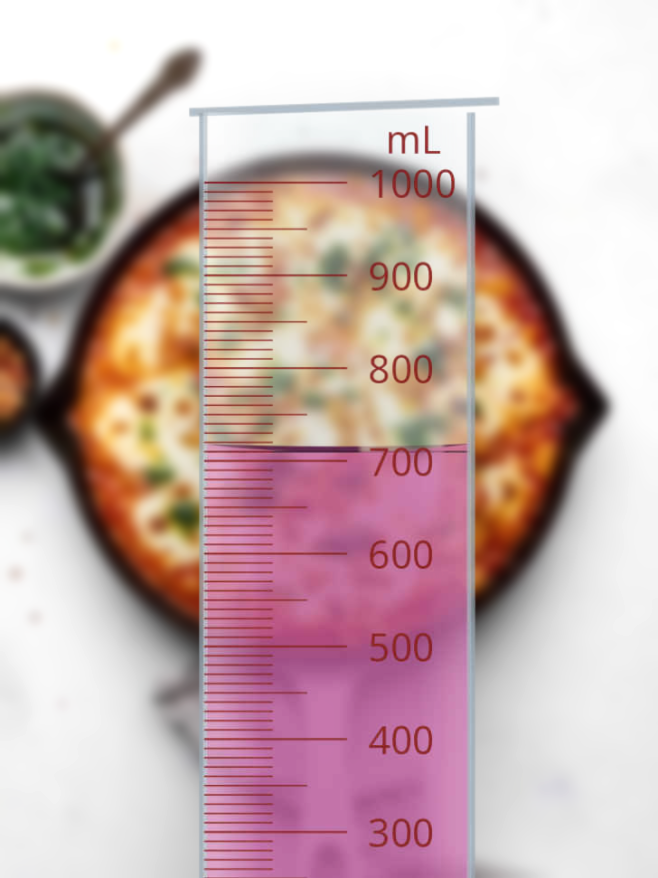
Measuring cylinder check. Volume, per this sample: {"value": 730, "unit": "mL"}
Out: {"value": 710, "unit": "mL"}
